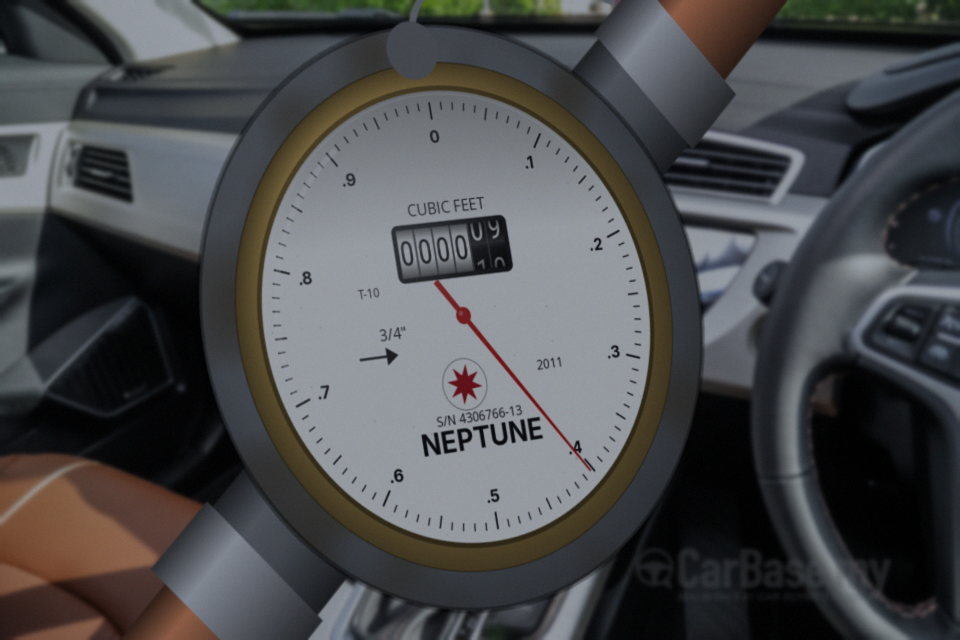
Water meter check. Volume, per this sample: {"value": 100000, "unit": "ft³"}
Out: {"value": 9.40, "unit": "ft³"}
